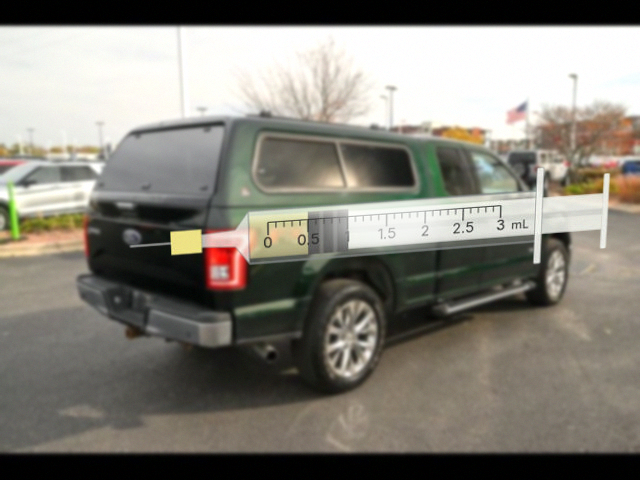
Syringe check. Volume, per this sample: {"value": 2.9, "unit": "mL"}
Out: {"value": 0.5, "unit": "mL"}
